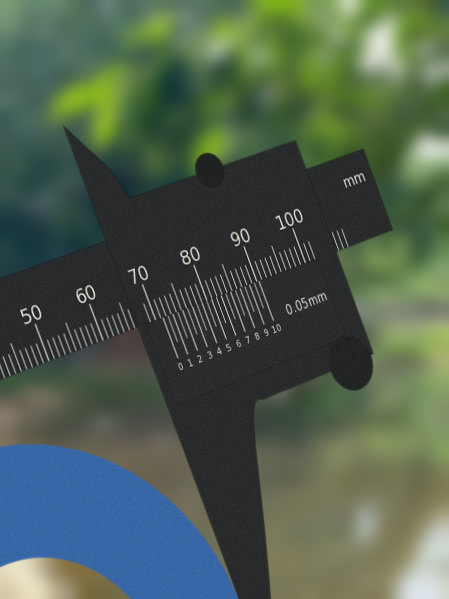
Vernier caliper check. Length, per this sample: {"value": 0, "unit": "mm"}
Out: {"value": 71.4, "unit": "mm"}
